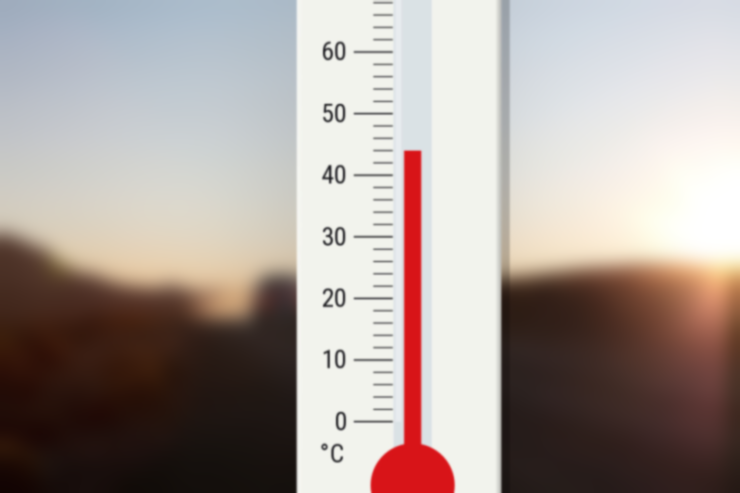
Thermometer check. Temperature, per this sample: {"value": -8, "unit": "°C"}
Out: {"value": 44, "unit": "°C"}
